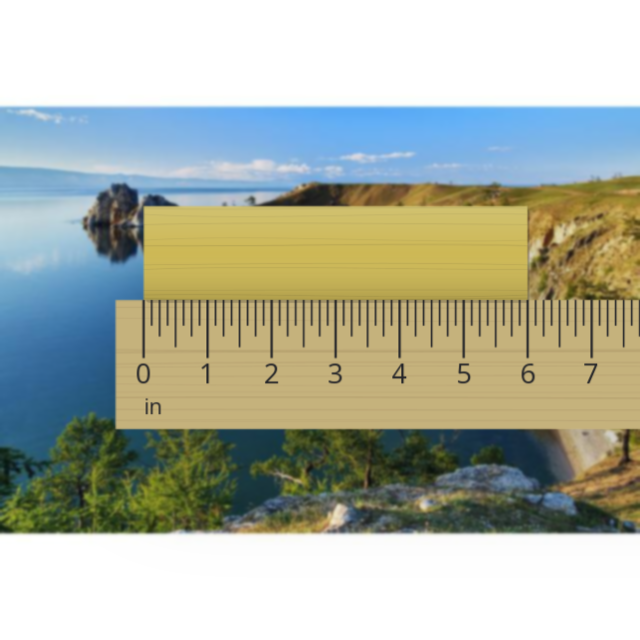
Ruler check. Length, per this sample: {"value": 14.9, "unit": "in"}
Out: {"value": 6, "unit": "in"}
